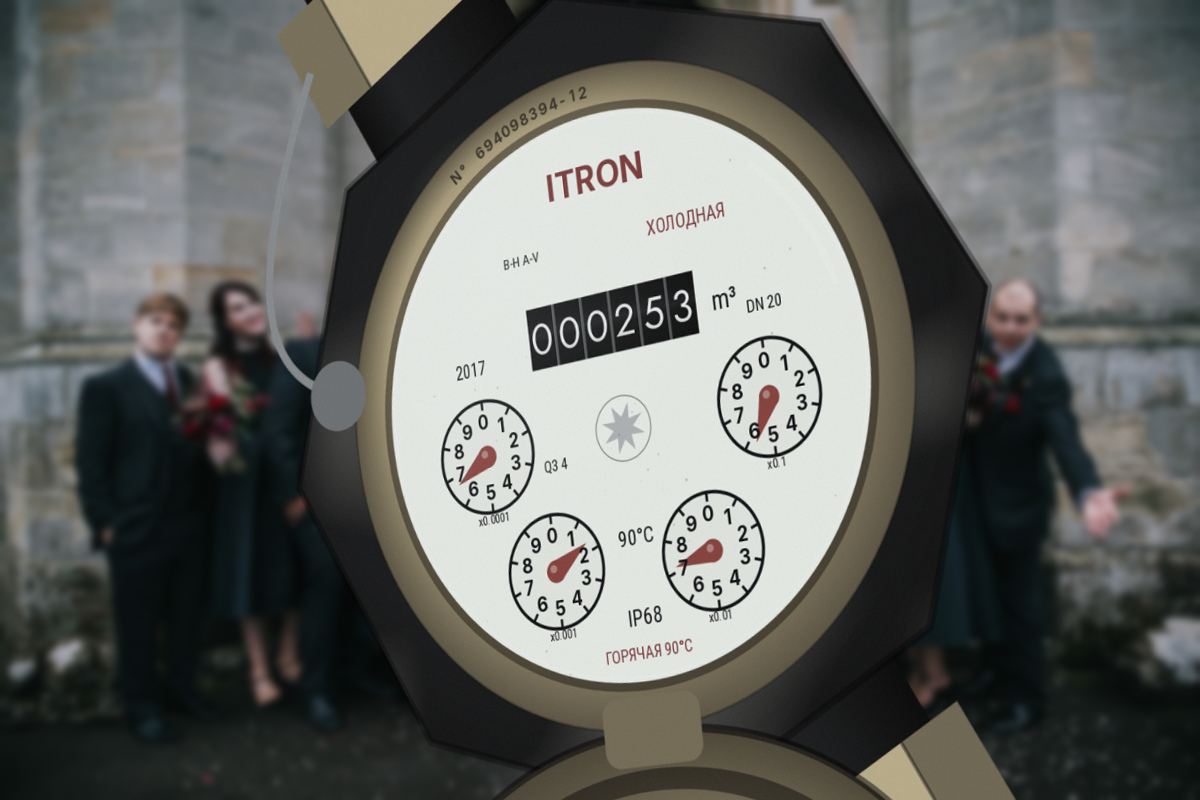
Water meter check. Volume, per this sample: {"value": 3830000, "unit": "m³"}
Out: {"value": 253.5716, "unit": "m³"}
